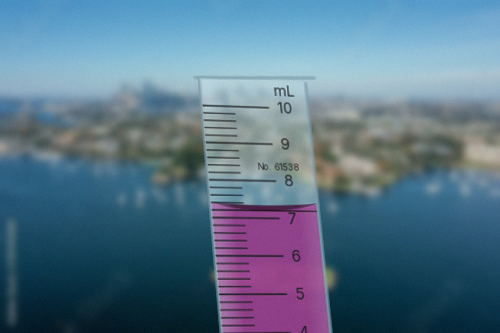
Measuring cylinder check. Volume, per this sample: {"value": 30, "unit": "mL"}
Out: {"value": 7.2, "unit": "mL"}
